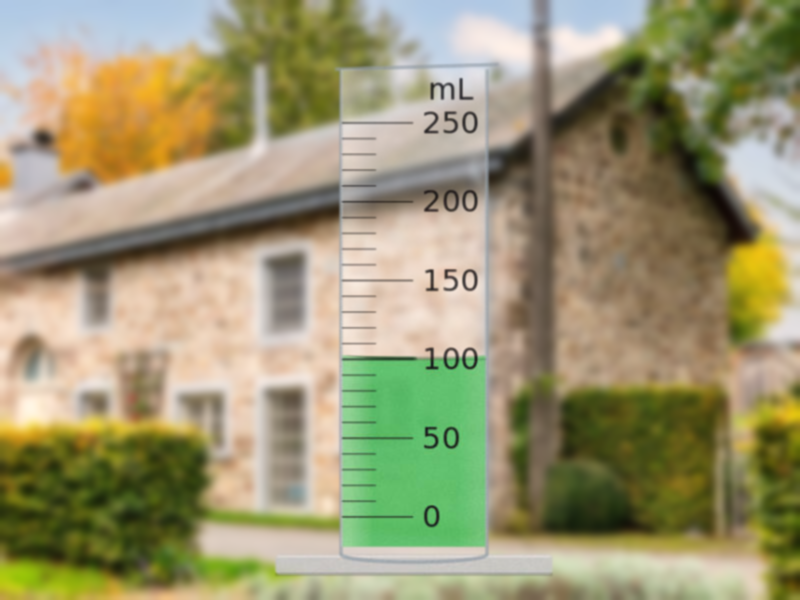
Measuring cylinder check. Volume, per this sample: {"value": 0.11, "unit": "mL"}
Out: {"value": 100, "unit": "mL"}
